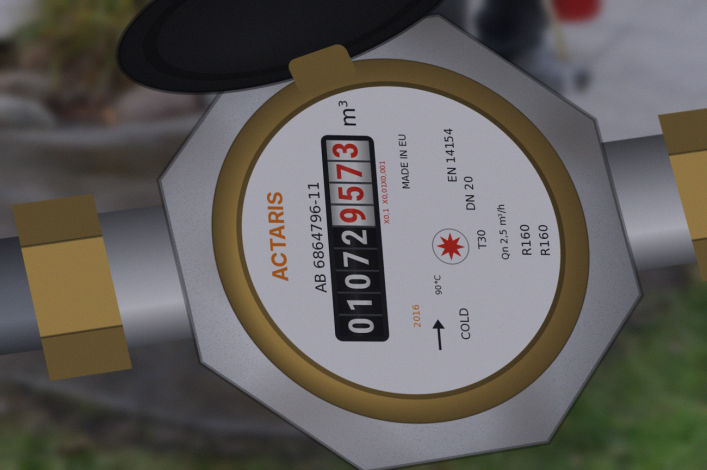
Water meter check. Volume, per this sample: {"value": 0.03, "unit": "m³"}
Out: {"value": 1072.9573, "unit": "m³"}
